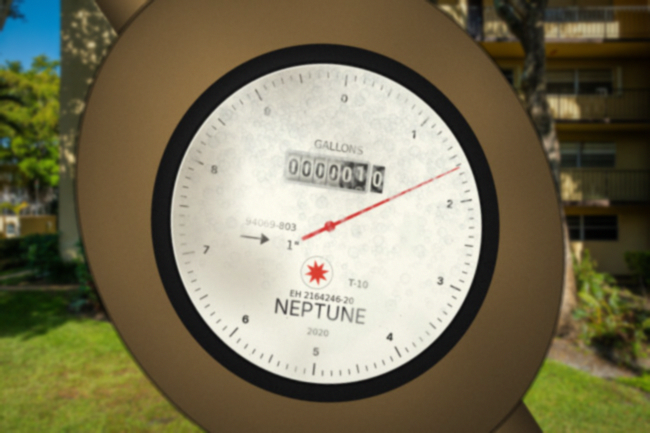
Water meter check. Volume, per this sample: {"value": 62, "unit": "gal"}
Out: {"value": 11.6, "unit": "gal"}
